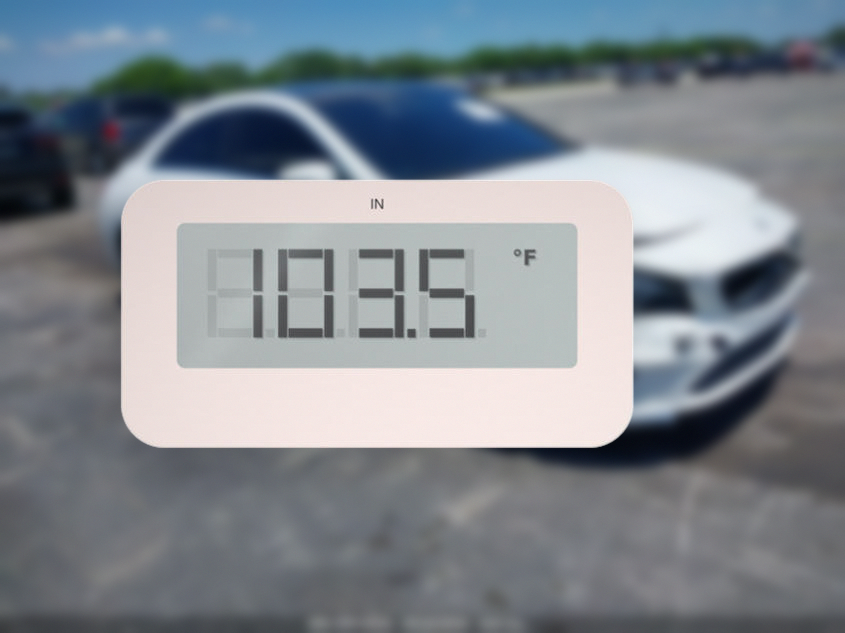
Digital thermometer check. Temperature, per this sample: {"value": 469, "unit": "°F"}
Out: {"value": 103.5, "unit": "°F"}
